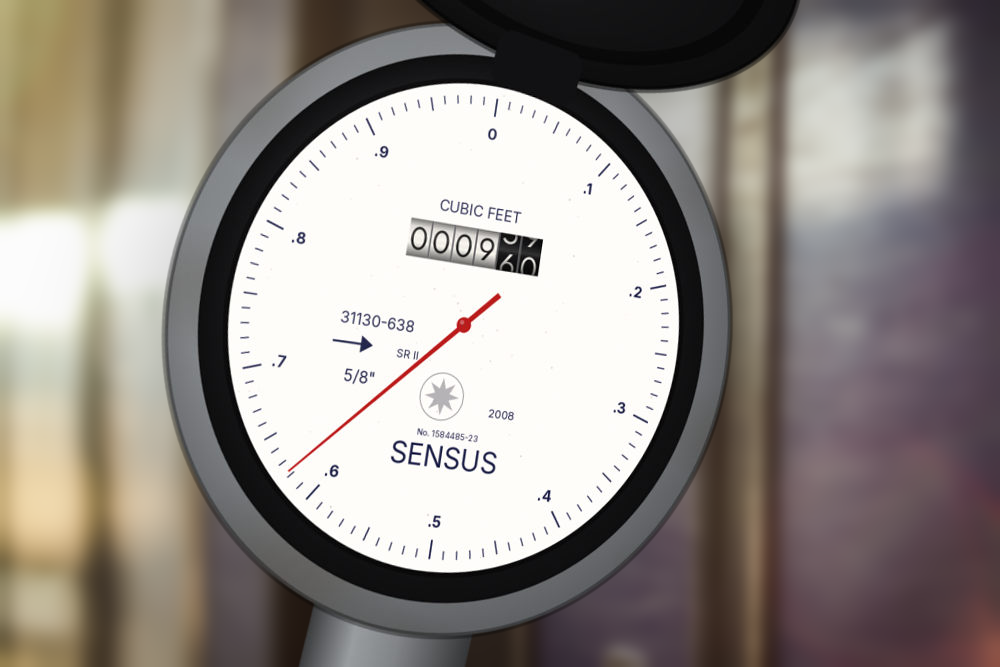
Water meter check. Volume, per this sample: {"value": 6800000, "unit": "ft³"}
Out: {"value": 959.62, "unit": "ft³"}
